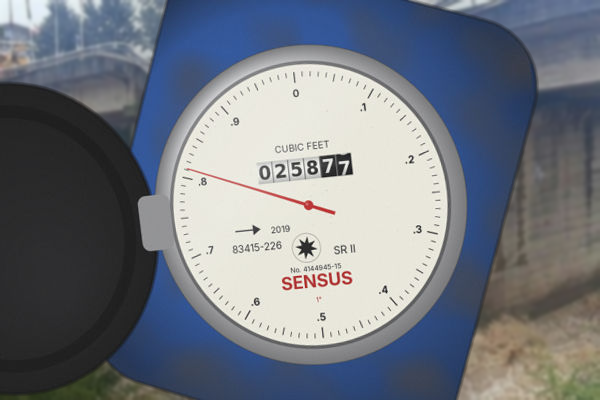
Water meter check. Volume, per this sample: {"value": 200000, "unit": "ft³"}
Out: {"value": 25876.81, "unit": "ft³"}
